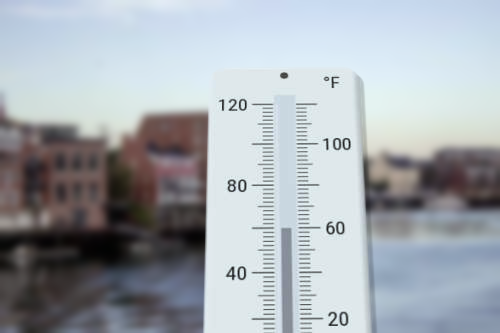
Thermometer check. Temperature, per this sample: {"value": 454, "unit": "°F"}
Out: {"value": 60, "unit": "°F"}
